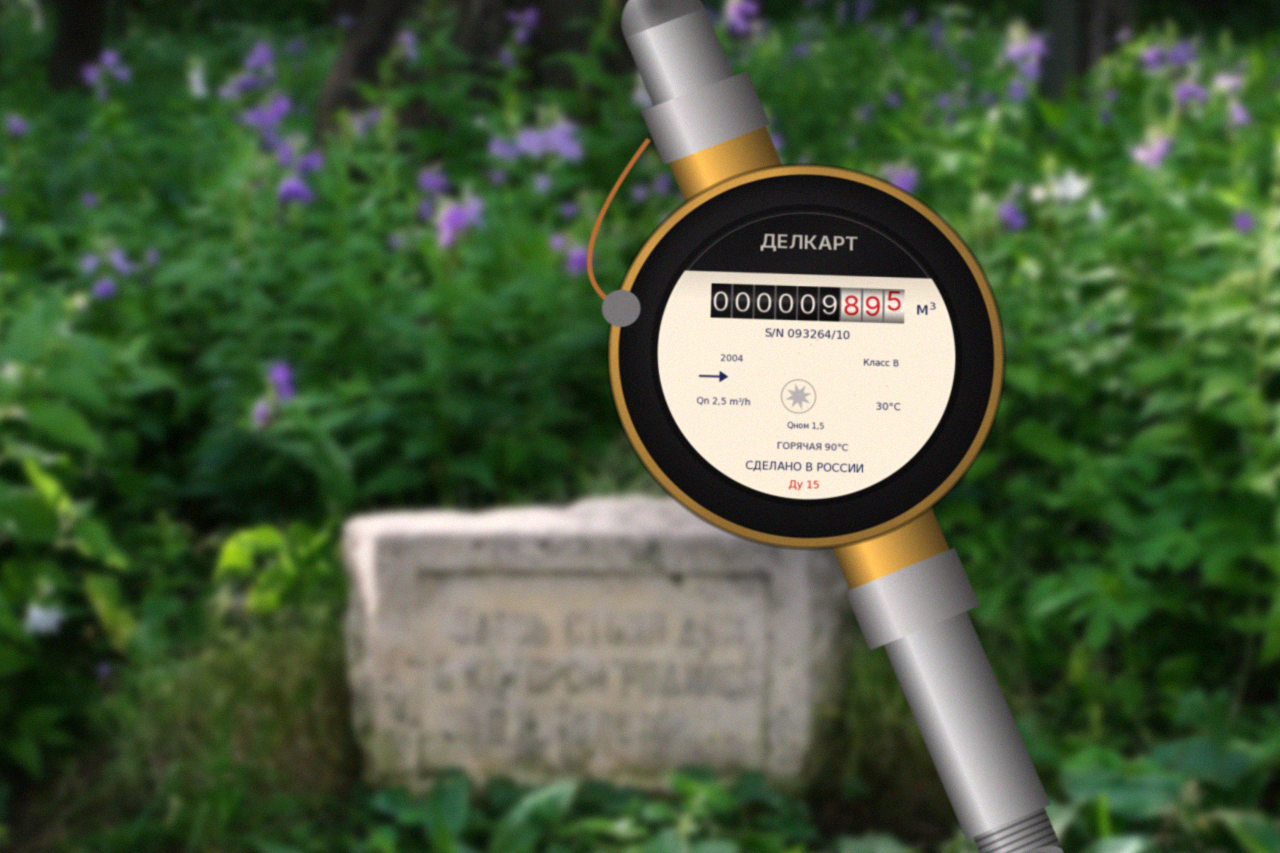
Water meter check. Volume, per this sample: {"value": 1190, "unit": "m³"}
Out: {"value": 9.895, "unit": "m³"}
